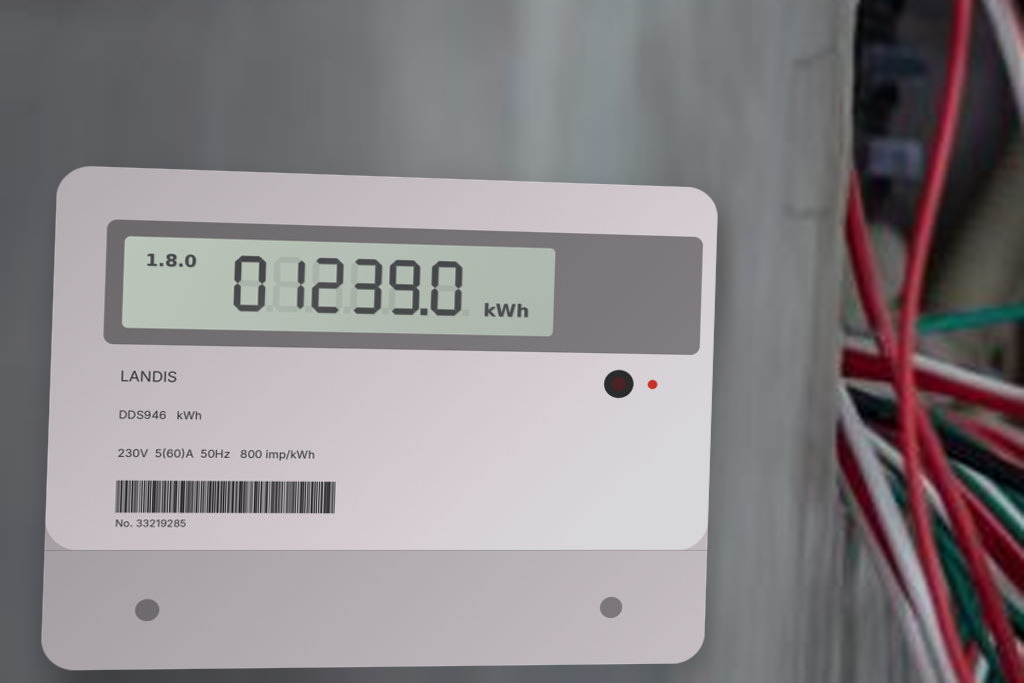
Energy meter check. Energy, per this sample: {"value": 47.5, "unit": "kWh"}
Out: {"value": 1239.0, "unit": "kWh"}
